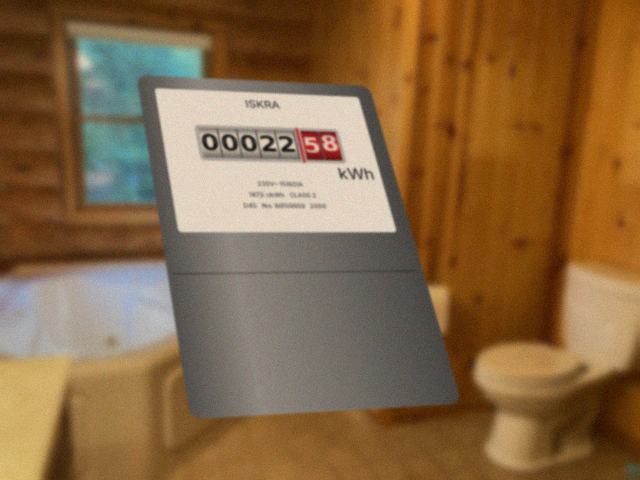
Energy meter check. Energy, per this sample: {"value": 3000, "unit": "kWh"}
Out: {"value": 22.58, "unit": "kWh"}
